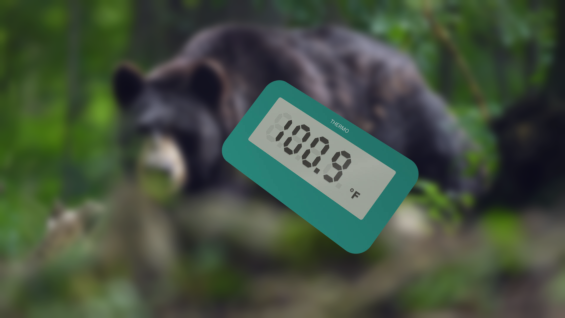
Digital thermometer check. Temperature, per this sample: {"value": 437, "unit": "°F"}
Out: {"value": 100.9, "unit": "°F"}
